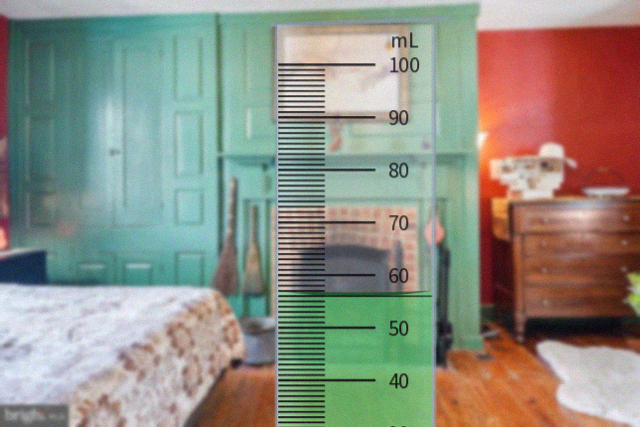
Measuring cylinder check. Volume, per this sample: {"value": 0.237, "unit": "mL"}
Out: {"value": 56, "unit": "mL"}
